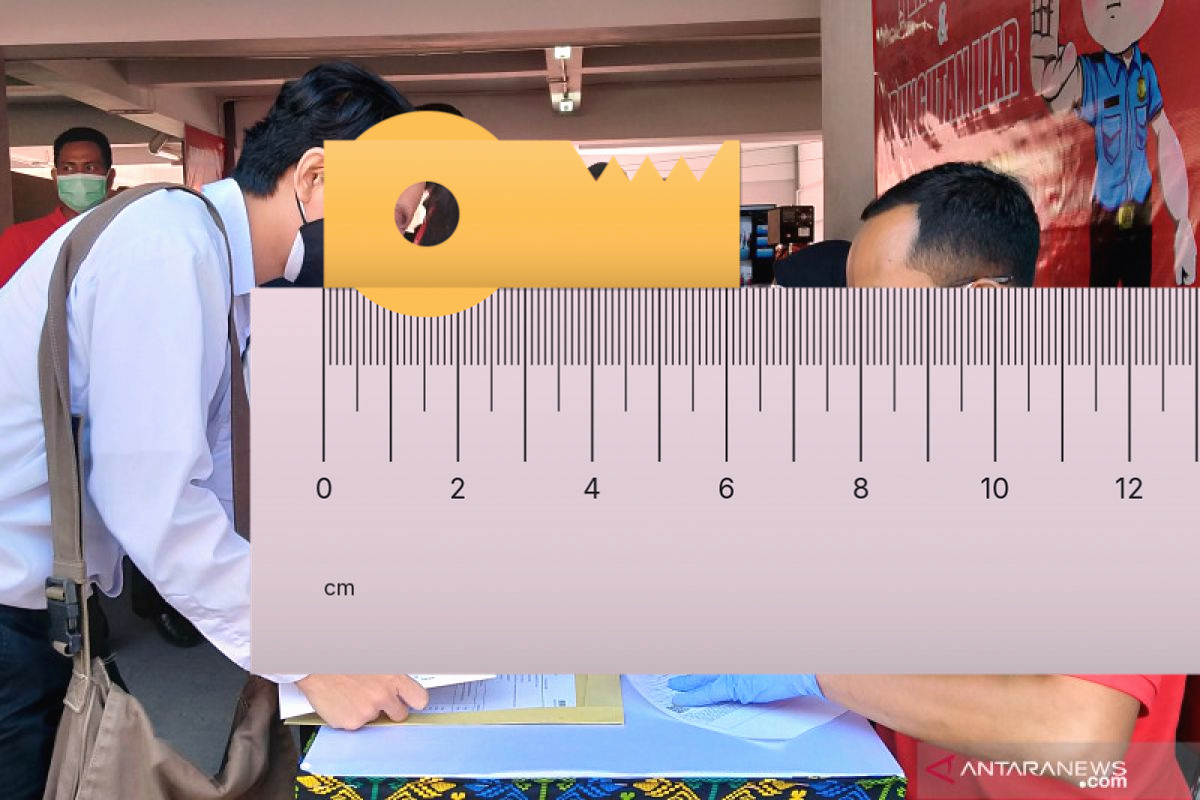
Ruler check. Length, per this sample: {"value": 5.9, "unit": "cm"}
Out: {"value": 6.2, "unit": "cm"}
